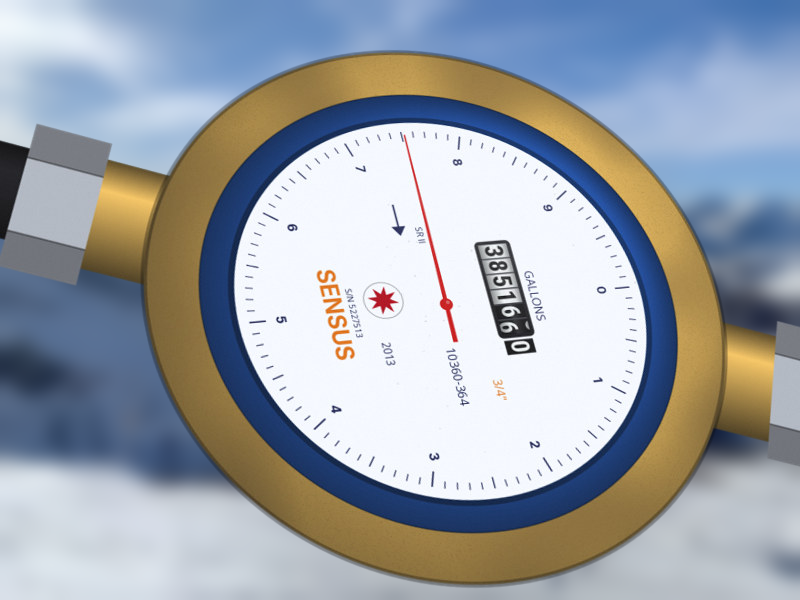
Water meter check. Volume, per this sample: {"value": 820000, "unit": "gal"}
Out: {"value": 3851657.5, "unit": "gal"}
